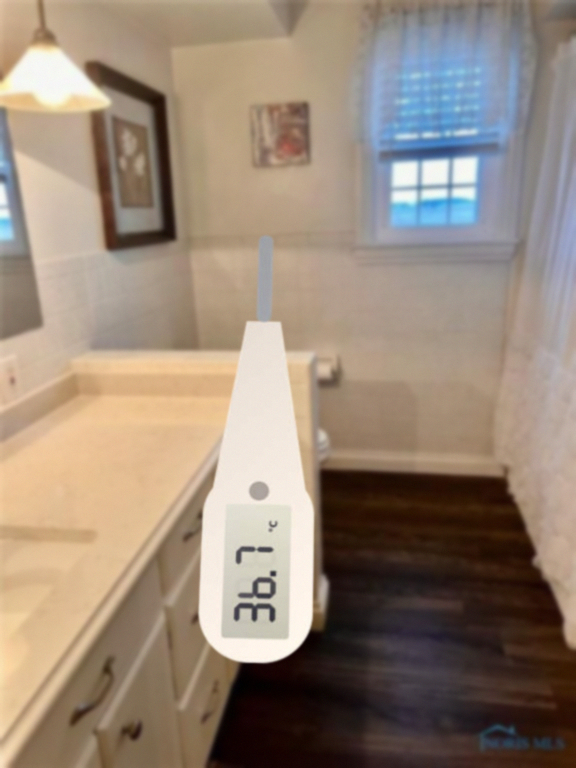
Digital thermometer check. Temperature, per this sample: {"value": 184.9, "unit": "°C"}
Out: {"value": 36.7, "unit": "°C"}
